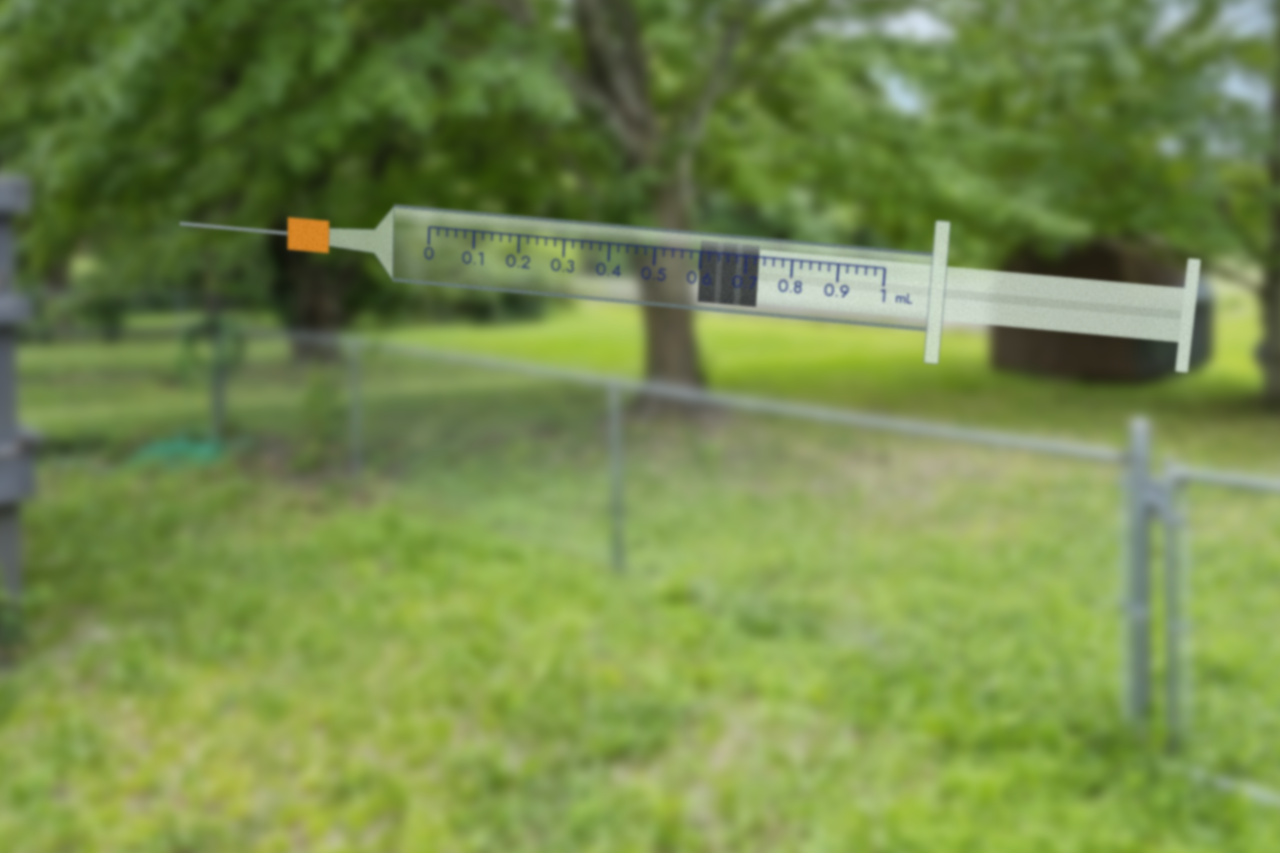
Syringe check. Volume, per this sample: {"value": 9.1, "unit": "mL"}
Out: {"value": 0.6, "unit": "mL"}
